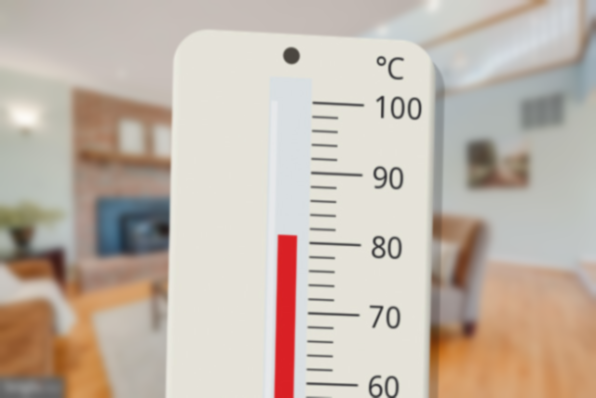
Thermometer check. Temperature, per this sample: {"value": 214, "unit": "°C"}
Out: {"value": 81, "unit": "°C"}
